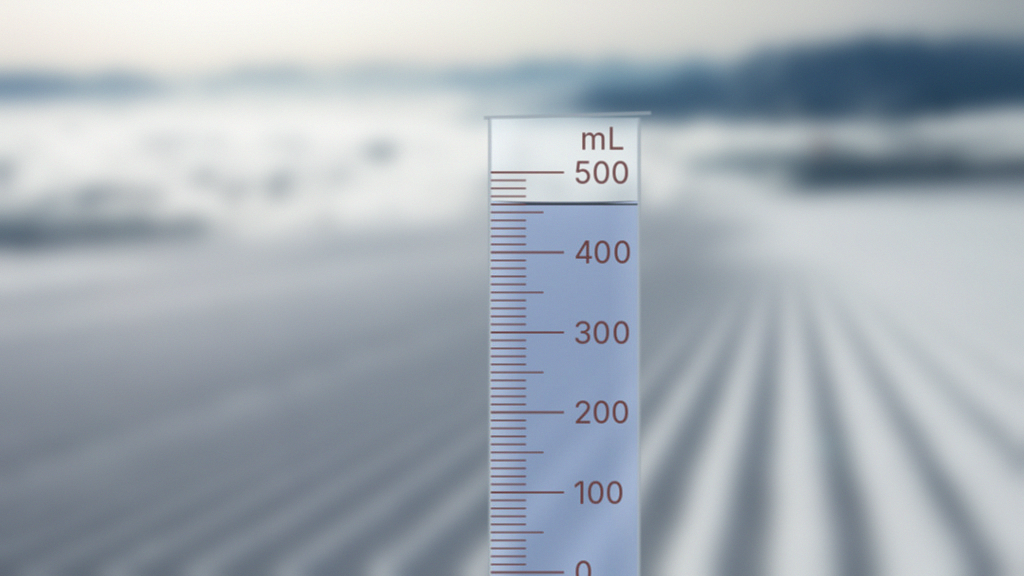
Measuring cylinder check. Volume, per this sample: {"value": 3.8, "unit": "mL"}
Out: {"value": 460, "unit": "mL"}
